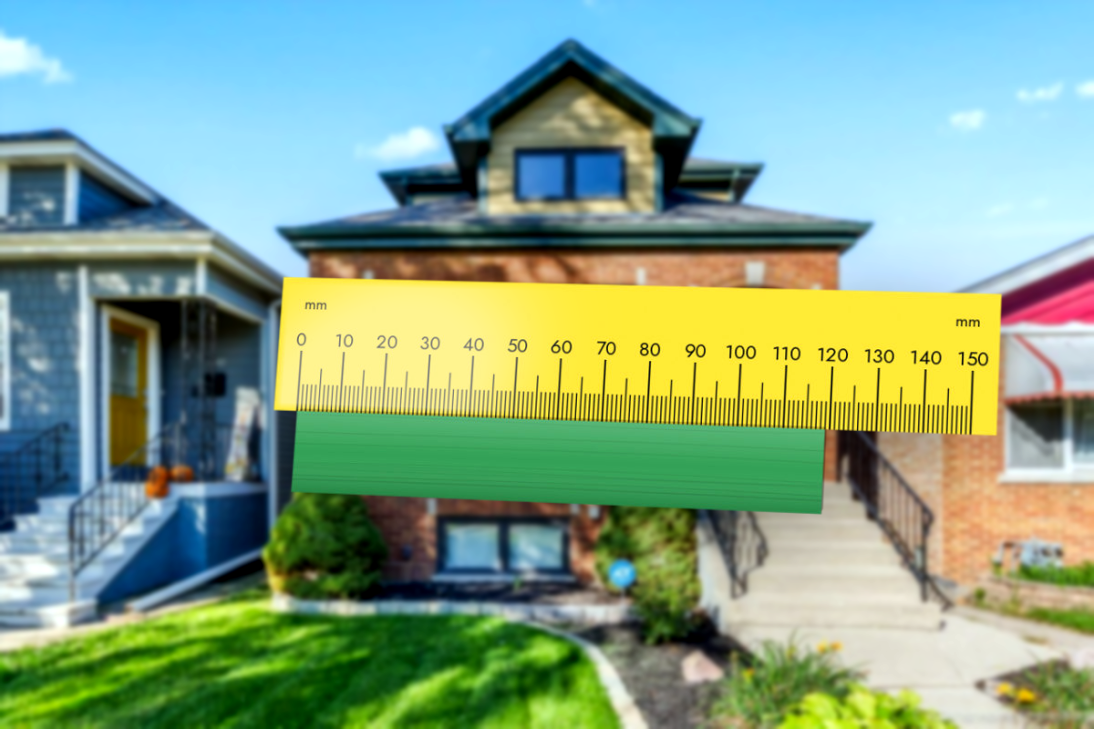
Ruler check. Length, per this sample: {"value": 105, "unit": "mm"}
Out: {"value": 119, "unit": "mm"}
